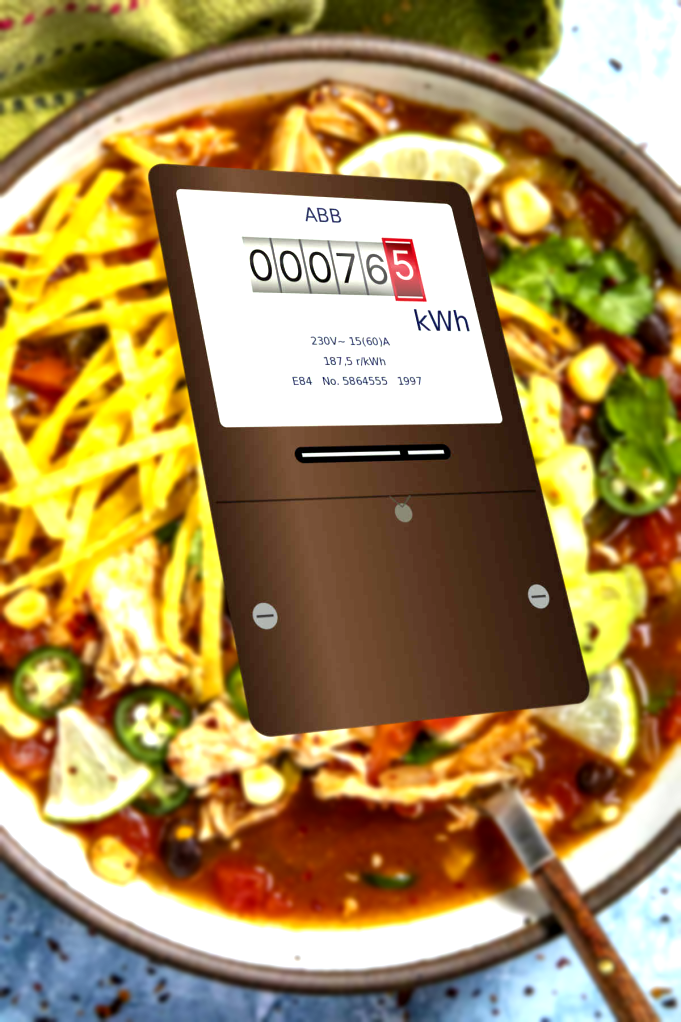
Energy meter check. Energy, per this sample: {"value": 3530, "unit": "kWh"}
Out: {"value": 76.5, "unit": "kWh"}
